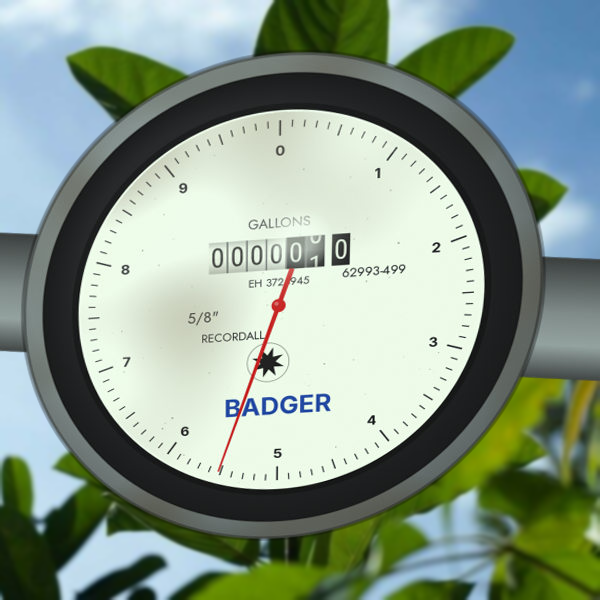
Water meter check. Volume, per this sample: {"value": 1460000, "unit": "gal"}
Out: {"value": 5.5, "unit": "gal"}
